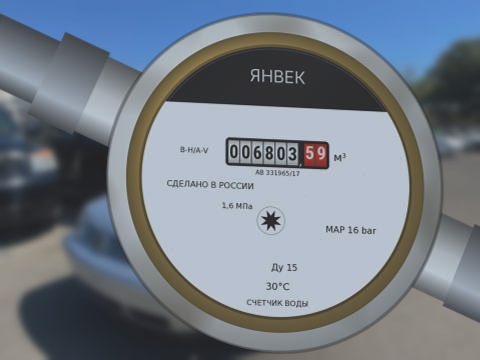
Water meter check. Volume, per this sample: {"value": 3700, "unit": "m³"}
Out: {"value": 6803.59, "unit": "m³"}
